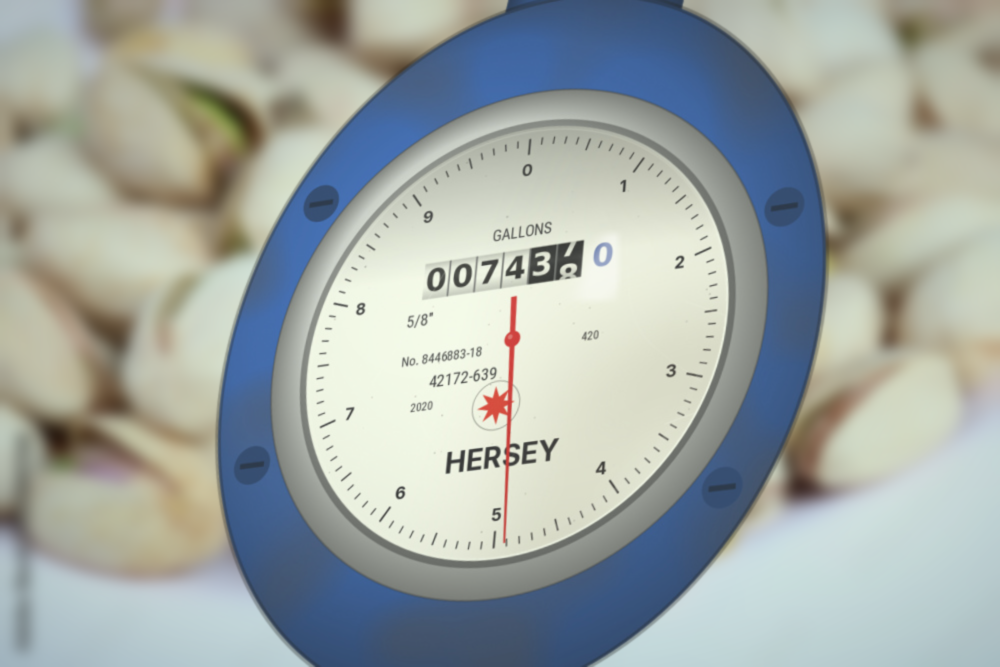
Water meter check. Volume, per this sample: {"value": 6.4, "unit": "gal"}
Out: {"value": 74374.9, "unit": "gal"}
